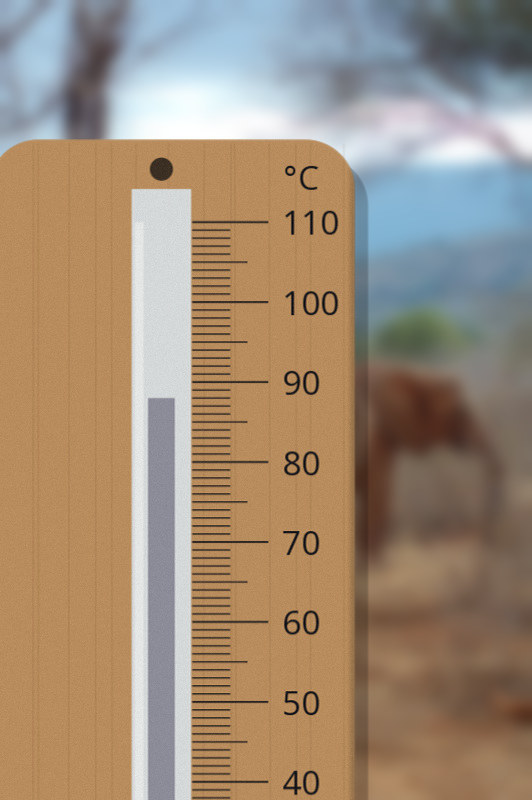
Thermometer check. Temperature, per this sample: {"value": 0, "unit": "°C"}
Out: {"value": 88, "unit": "°C"}
